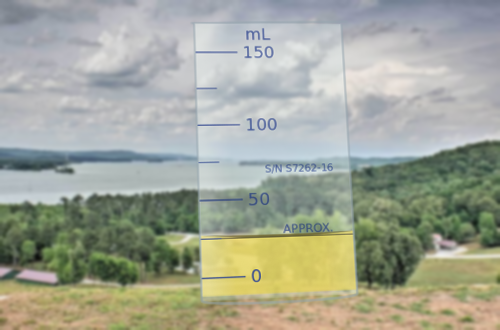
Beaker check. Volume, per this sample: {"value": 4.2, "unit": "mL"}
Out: {"value": 25, "unit": "mL"}
